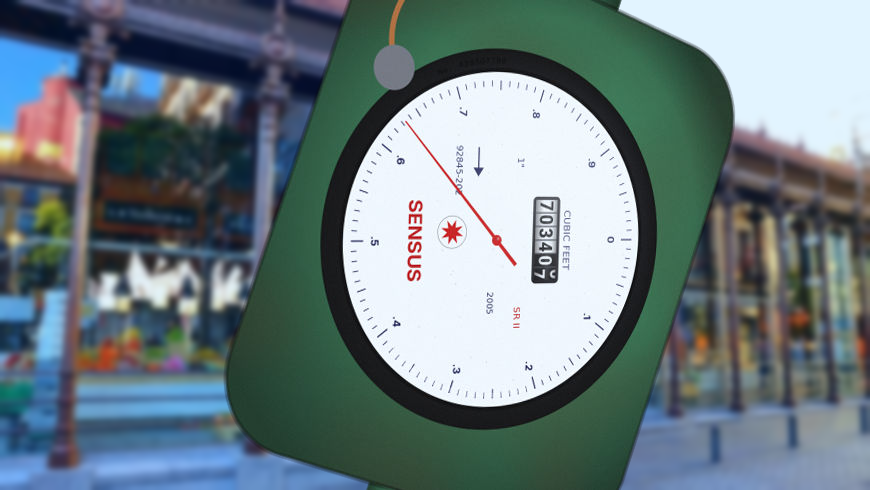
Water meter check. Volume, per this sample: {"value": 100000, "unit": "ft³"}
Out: {"value": 703406.63, "unit": "ft³"}
